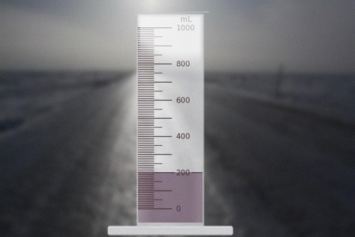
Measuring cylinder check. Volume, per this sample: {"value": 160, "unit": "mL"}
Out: {"value": 200, "unit": "mL"}
